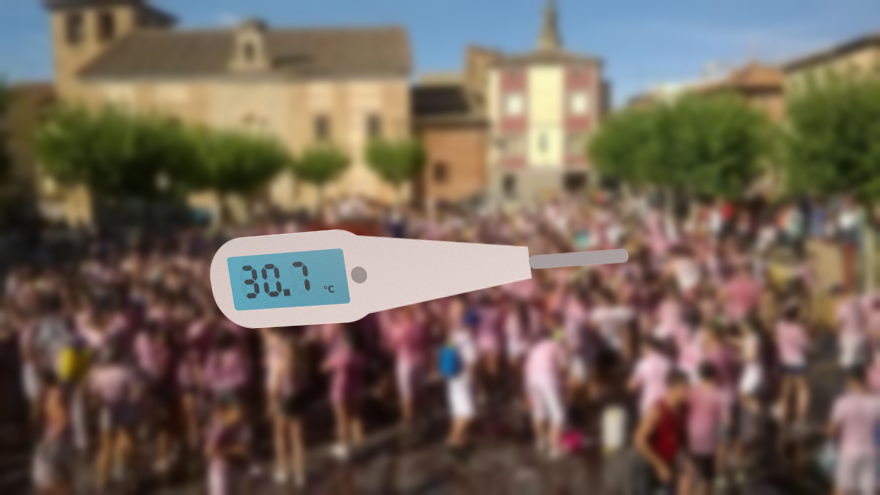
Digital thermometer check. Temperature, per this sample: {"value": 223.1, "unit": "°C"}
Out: {"value": 30.7, "unit": "°C"}
